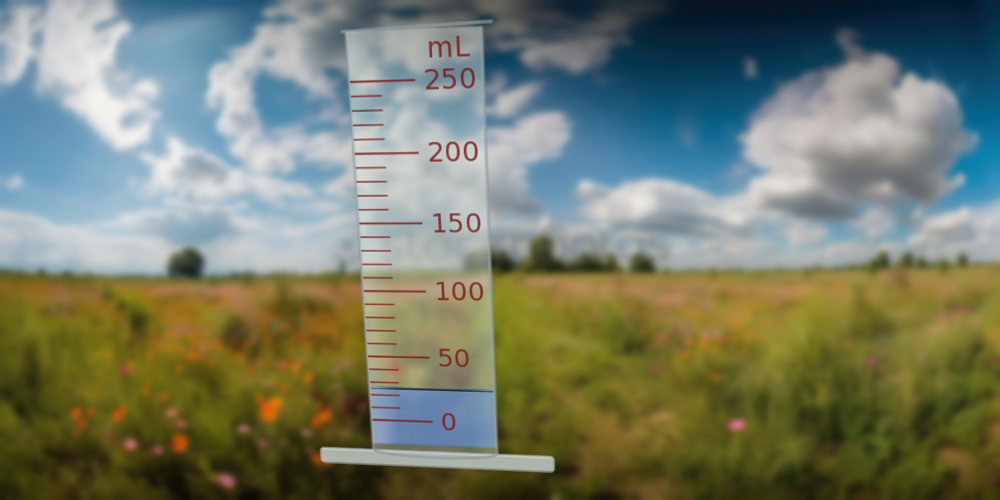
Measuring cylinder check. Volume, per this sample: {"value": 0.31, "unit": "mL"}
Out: {"value": 25, "unit": "mL"}
